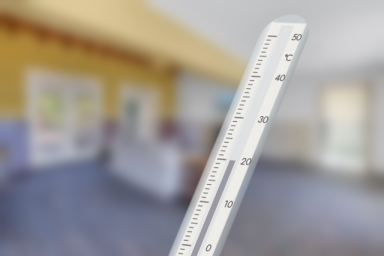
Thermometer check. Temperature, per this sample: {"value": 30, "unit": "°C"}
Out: {"value": 20, "unit": "°C"}
